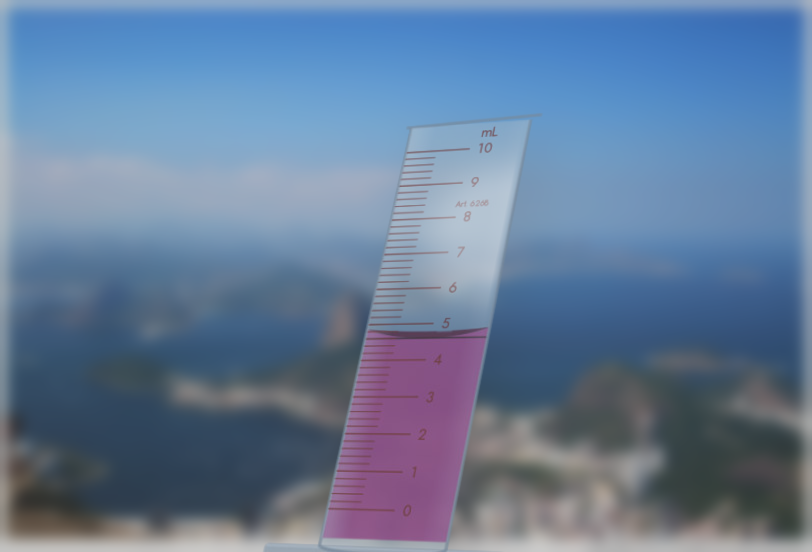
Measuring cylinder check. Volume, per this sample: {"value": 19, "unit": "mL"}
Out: {"value": 4.6, "unit": "mL"}
